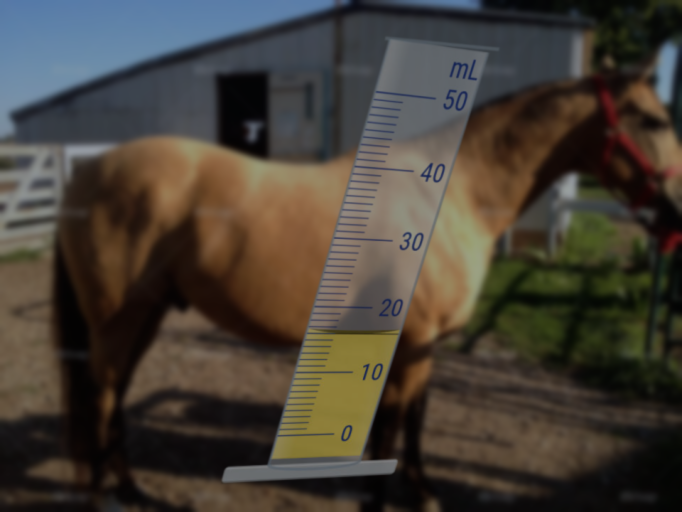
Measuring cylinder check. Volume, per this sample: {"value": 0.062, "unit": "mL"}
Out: {"value": 16, "unit": "mL"}
